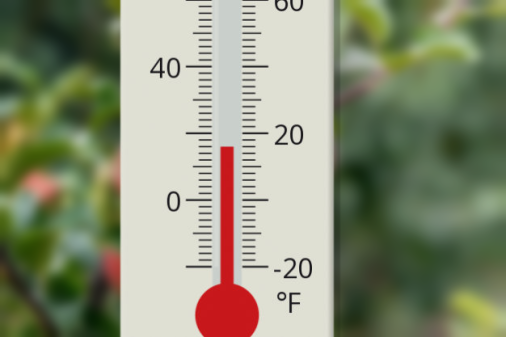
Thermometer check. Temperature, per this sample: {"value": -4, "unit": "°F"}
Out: {"value": 16, "unit": "°F"}
